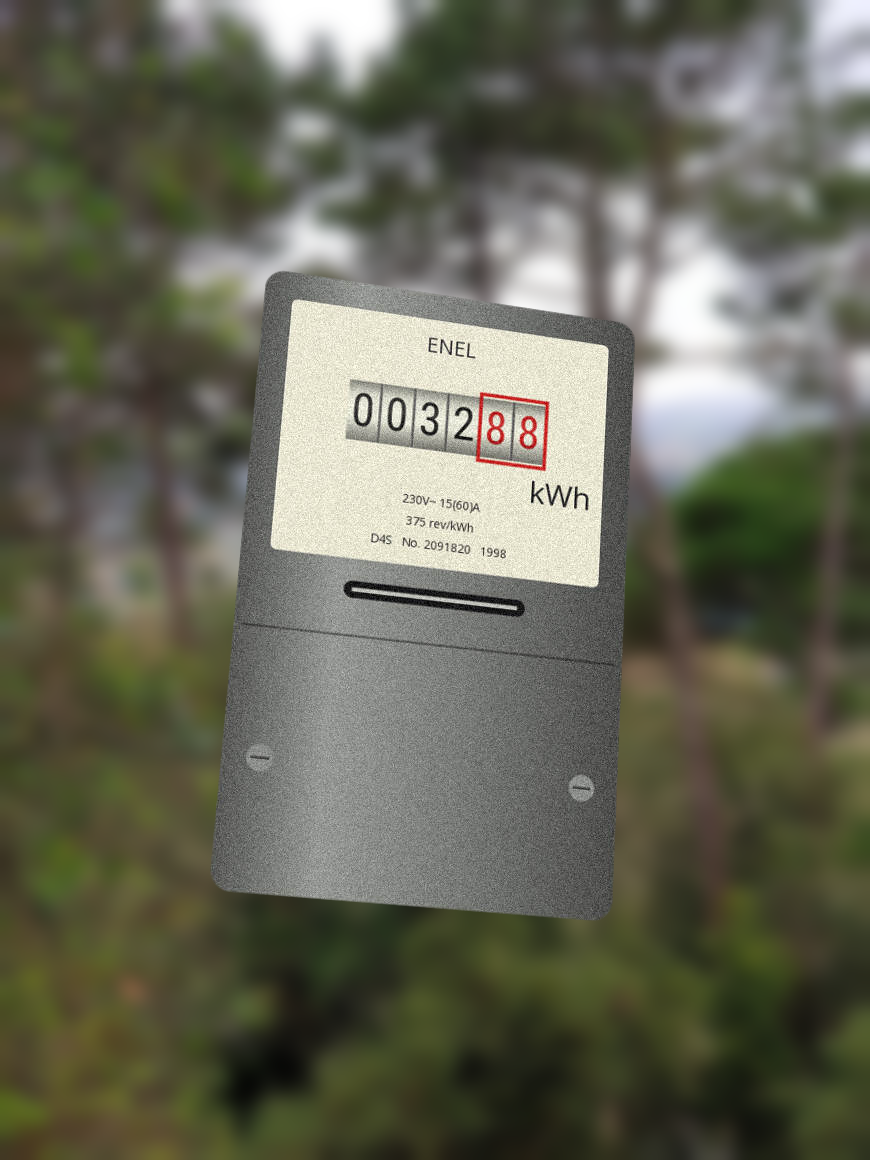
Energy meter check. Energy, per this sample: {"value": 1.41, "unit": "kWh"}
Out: {"value": 32.88, "unit": "kWh"}
